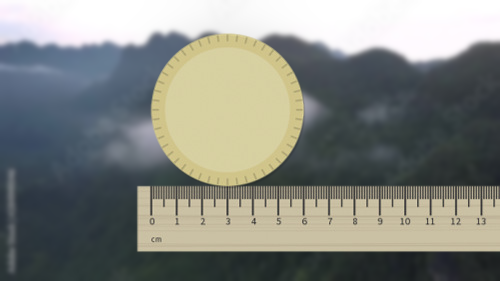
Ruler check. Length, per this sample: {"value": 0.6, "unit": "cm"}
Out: {"value": 6, "unit": "cm"}
